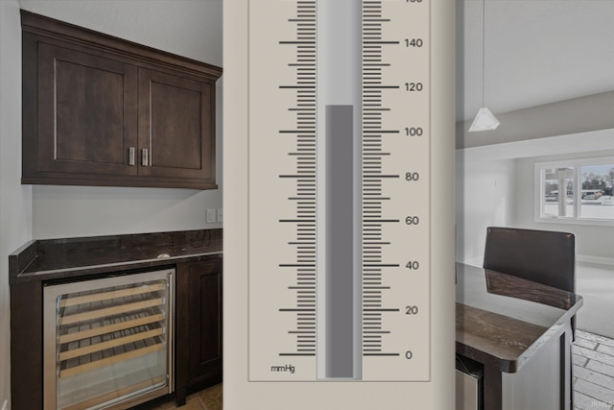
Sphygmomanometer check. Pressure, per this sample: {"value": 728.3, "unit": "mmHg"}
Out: {"value": 112, "unit": "mmHg"}
